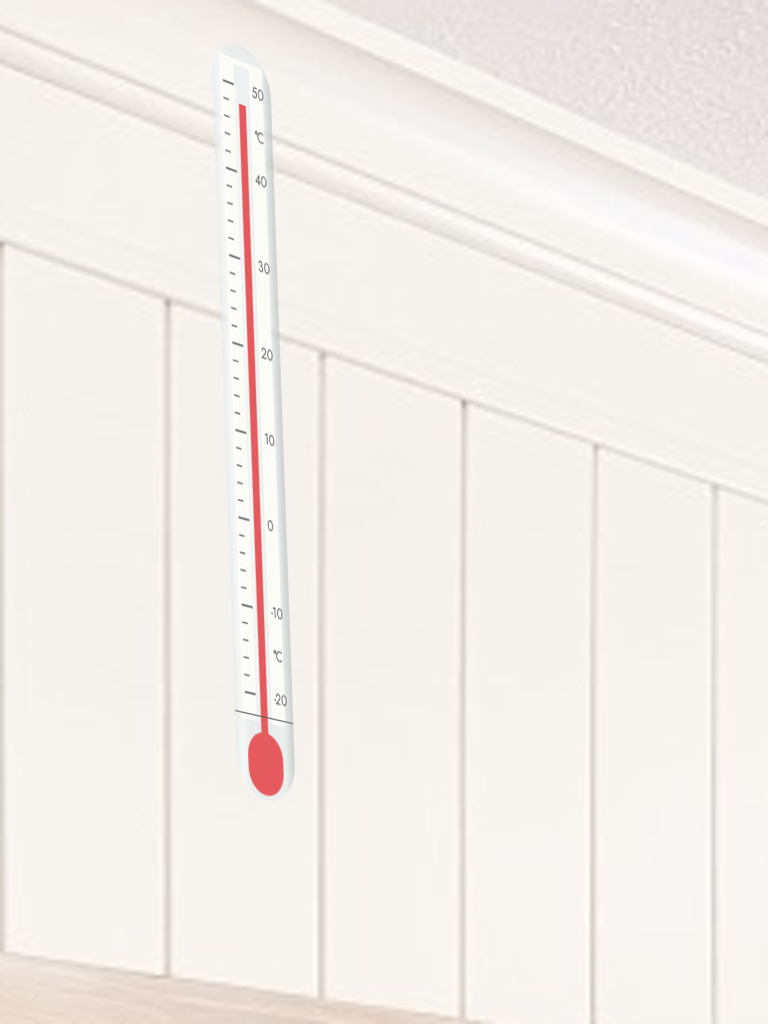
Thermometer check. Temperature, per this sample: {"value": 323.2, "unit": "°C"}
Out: {"value": 48, "unit": "°C"}
